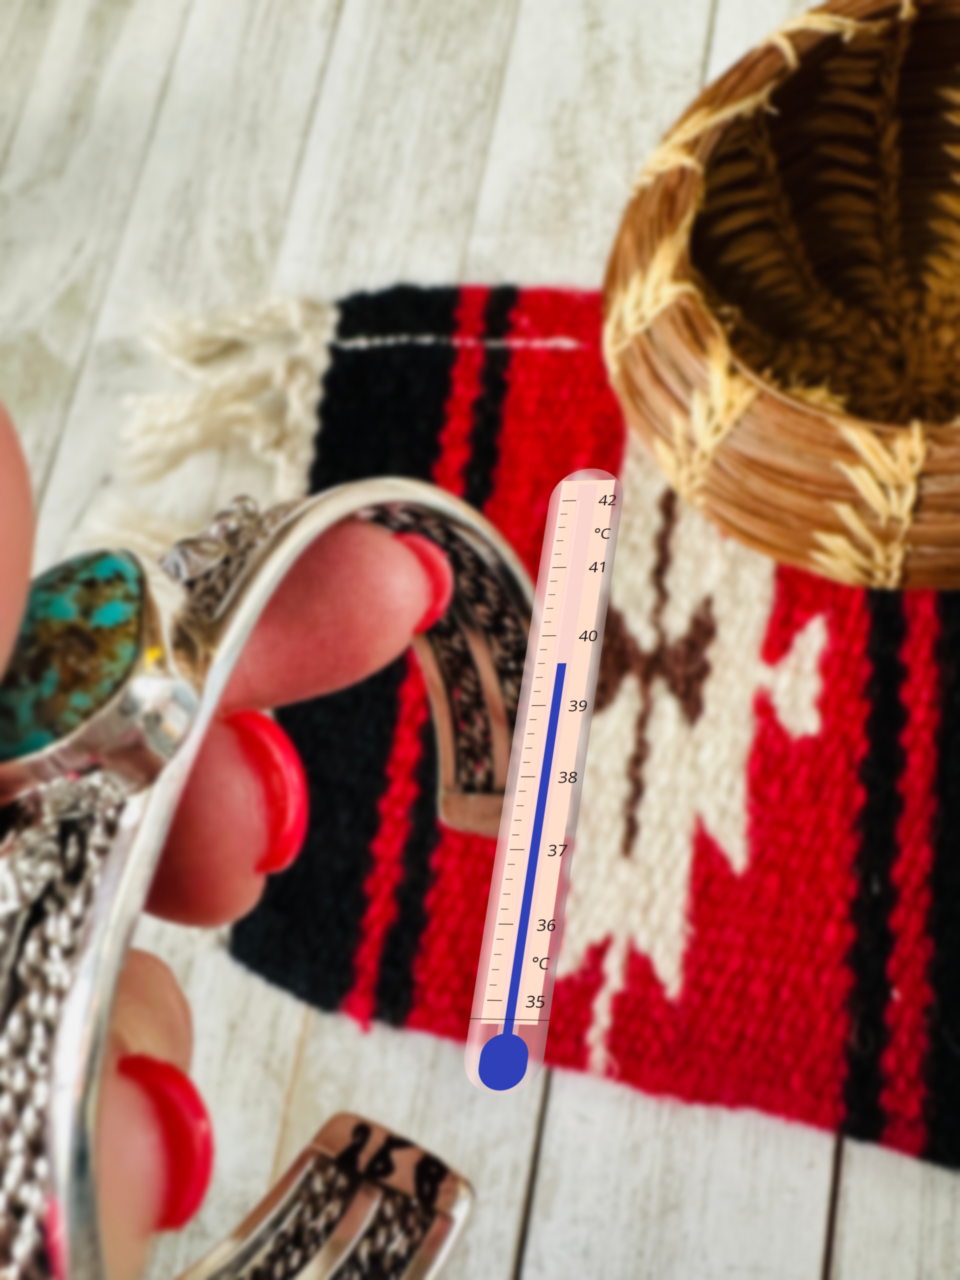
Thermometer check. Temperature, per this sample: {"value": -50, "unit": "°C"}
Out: {"value": 39.6, "unit": "°C"}
